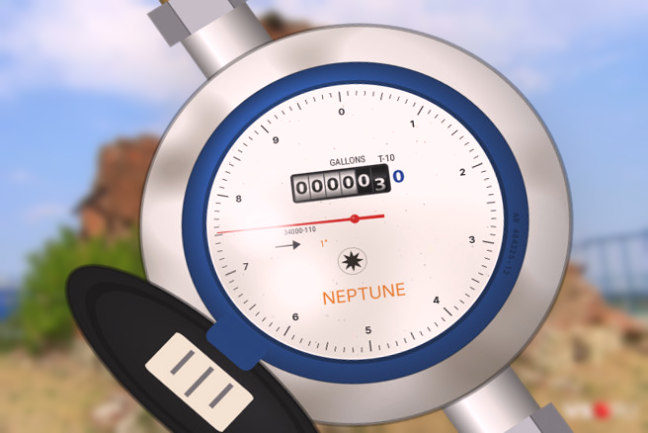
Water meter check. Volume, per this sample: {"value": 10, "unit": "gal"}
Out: {"value": 27.5, "unit": "gal"}
